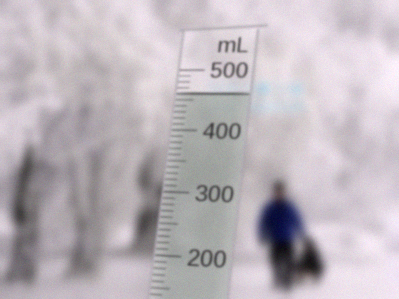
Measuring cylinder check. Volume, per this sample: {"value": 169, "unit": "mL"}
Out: {"value": 460, "unit": "mL"}
